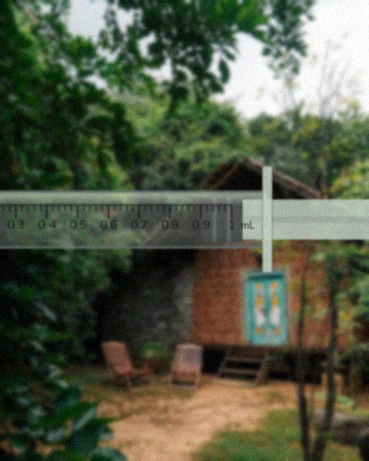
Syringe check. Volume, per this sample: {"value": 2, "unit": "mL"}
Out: {"value": 0.9, "unit": "mL"}
